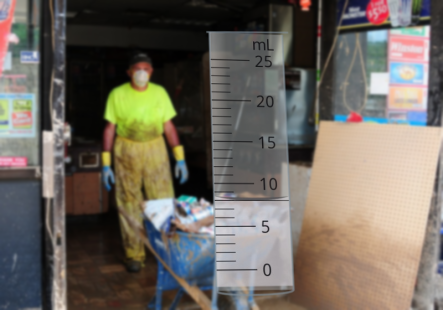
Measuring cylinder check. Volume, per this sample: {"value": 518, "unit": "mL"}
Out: {"value": 8, "unit": "mL"}
